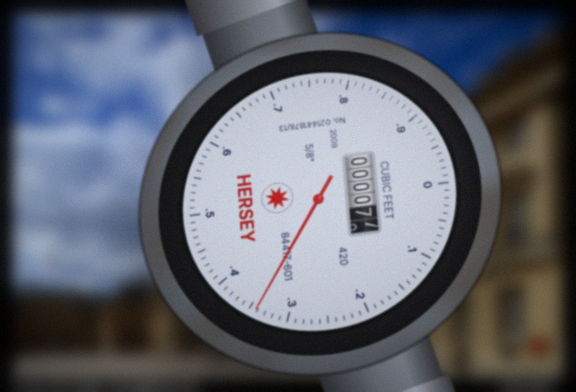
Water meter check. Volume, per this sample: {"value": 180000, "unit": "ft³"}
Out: {"value": 77.34, "unit": "ft³"}
